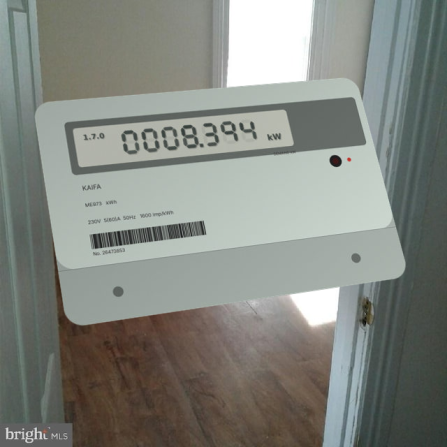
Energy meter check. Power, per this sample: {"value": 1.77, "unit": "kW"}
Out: {"value": 8.394, "unit": "kW"}
